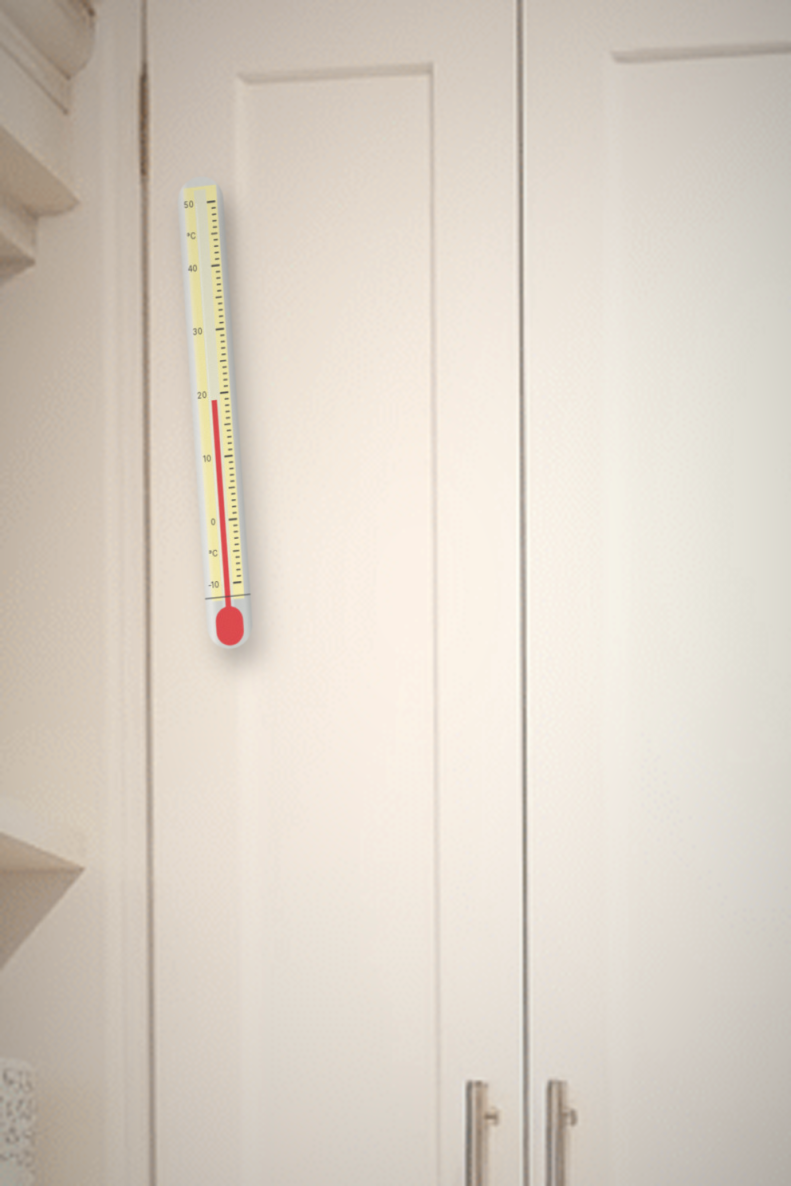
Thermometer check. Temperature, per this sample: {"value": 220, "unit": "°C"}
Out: {"value": 19, "unit": "°C"}
